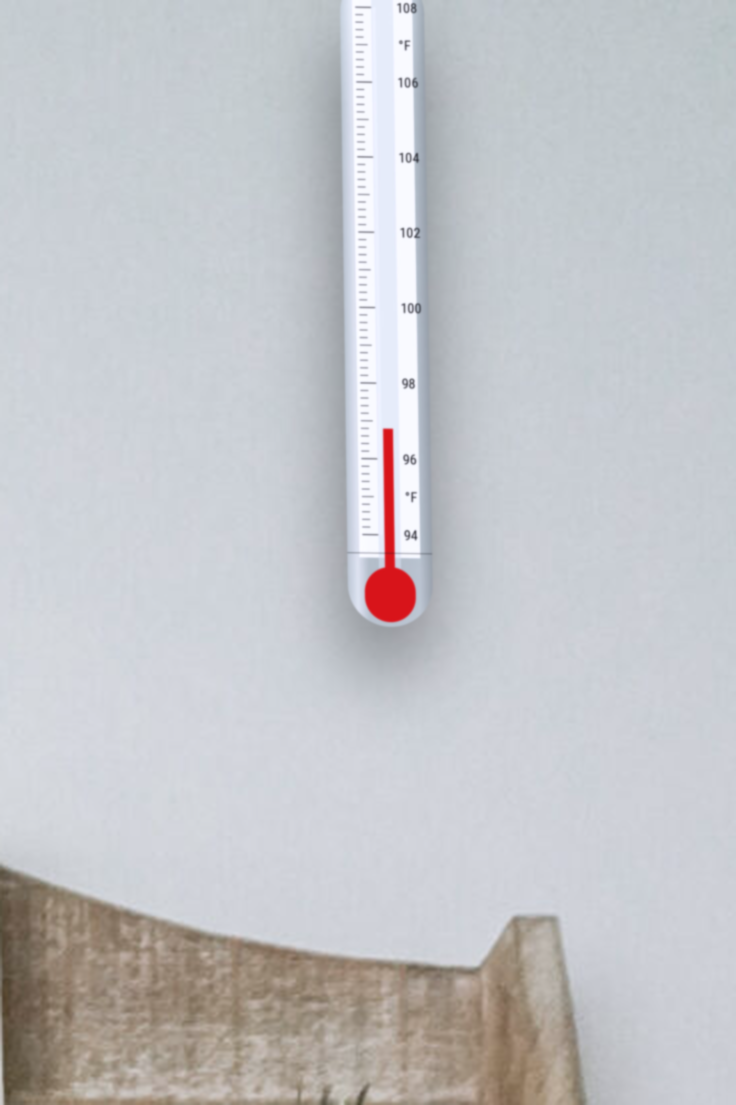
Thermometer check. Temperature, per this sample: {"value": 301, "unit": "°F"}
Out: {"value": 96.8, "unit": "°F"}
